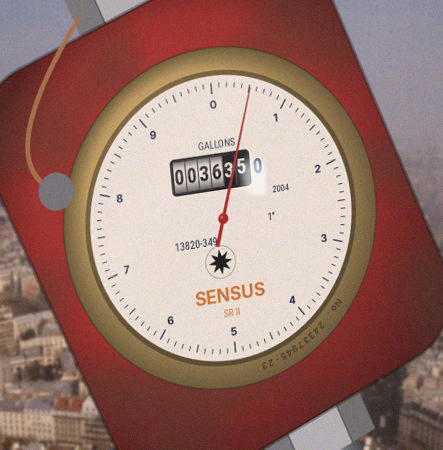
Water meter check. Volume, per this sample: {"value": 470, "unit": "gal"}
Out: {"value": 36350.5, "unit": "gal"}
